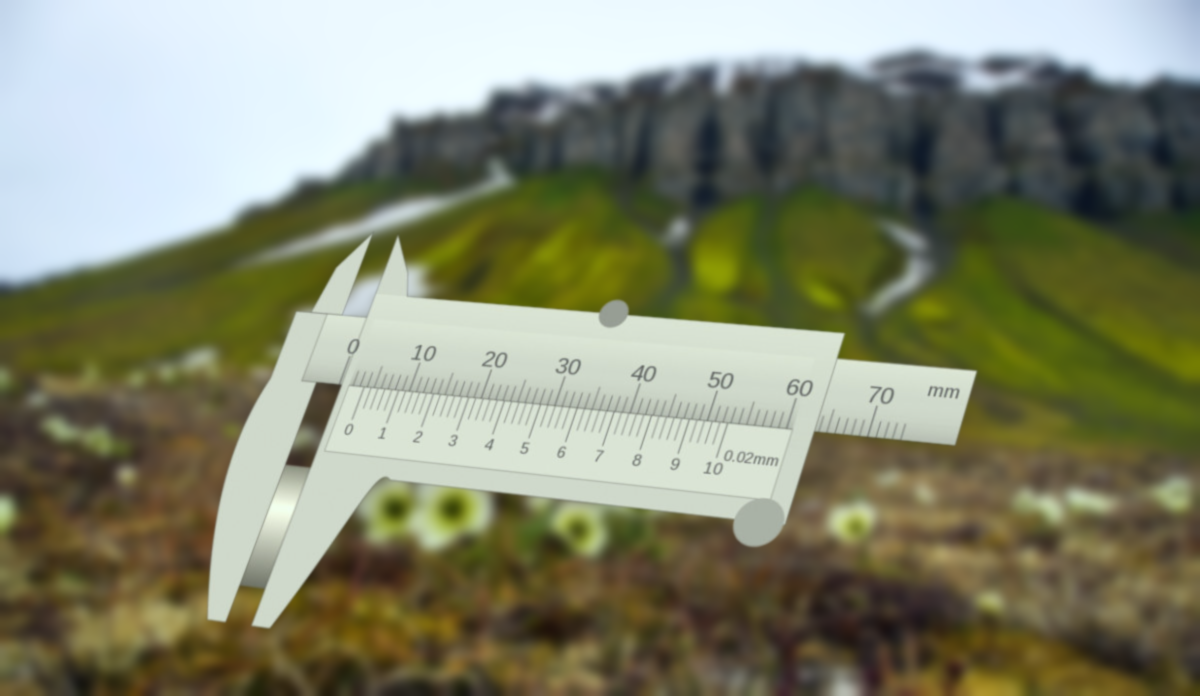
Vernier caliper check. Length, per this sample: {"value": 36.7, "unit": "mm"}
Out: {"value": 3.6, "unit": "mm"}
